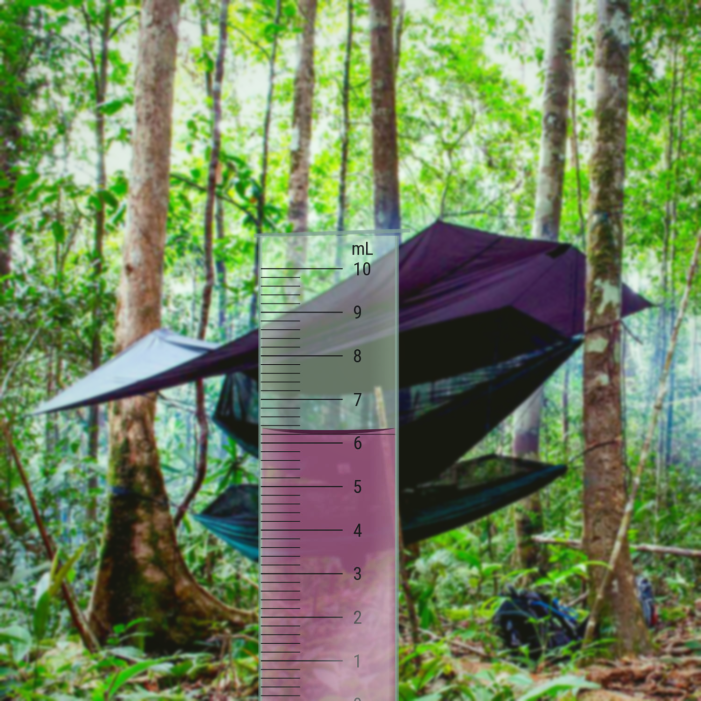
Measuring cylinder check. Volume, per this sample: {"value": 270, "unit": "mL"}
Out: {"value": 6.2, "unit": "mL"}
